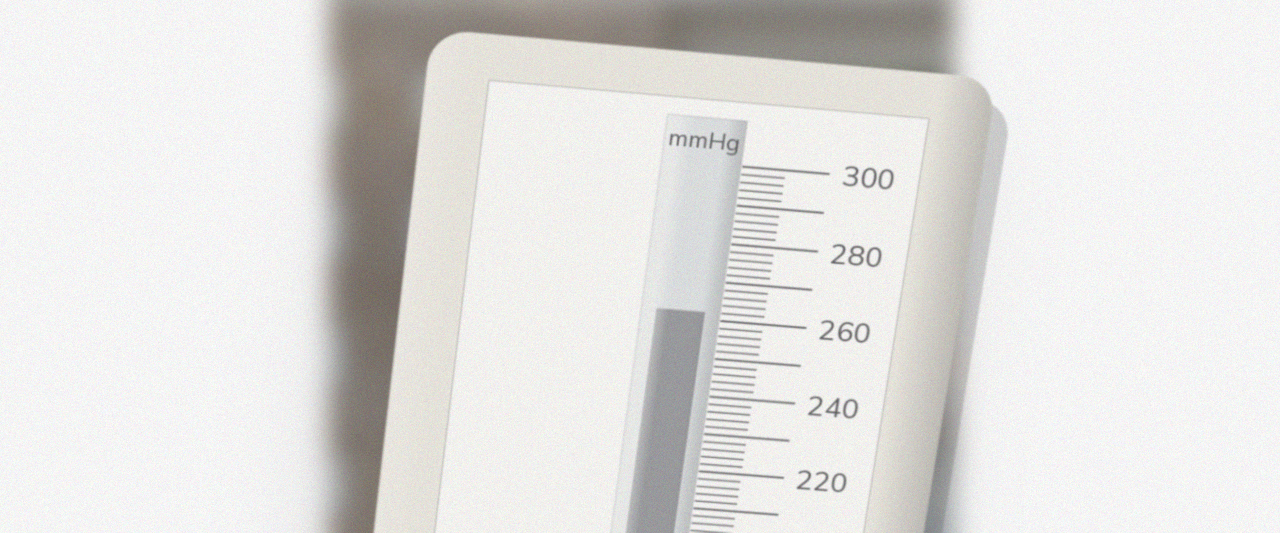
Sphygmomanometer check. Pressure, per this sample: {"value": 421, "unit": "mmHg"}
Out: {"value": 262, "unit": "mmHg"}
